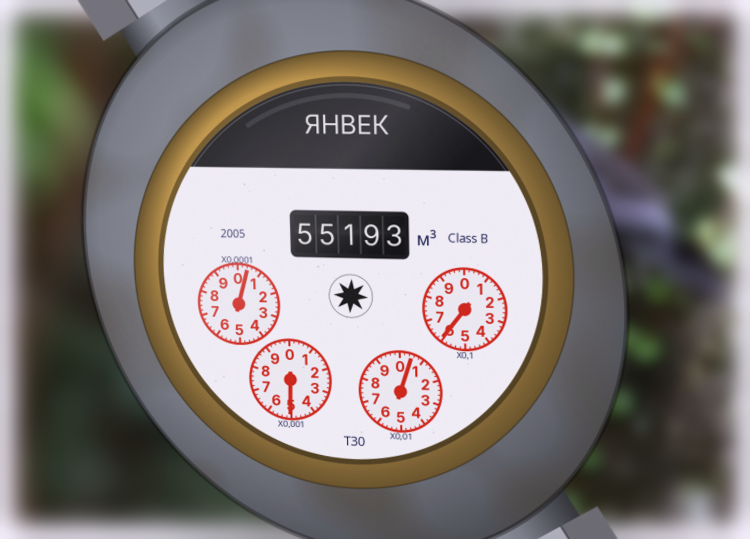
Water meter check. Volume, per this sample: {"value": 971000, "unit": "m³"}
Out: {"value": 55193.6050, "unit": "m³"}
